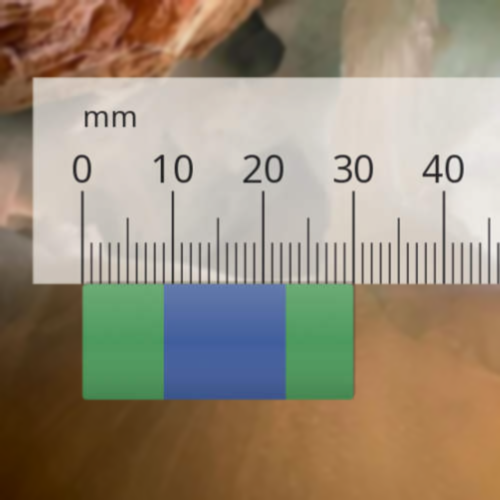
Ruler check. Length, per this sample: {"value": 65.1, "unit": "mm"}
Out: {"value": 30, "unit": "mm"}
